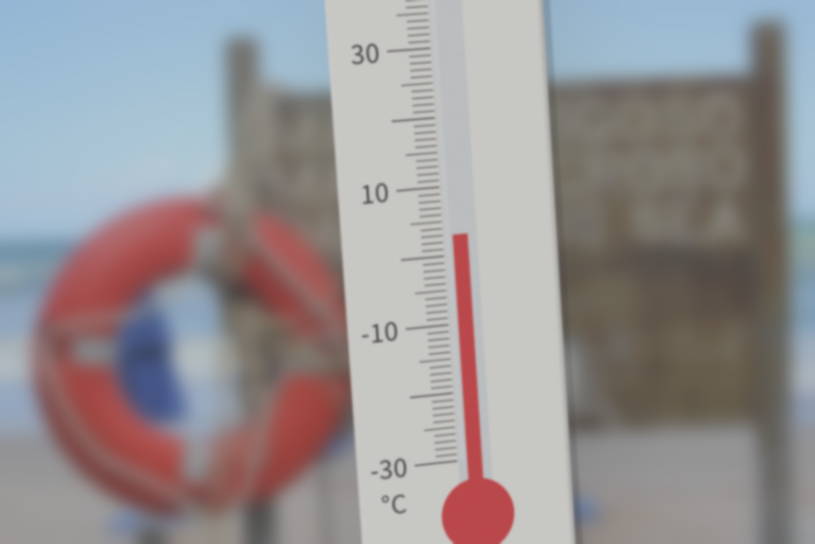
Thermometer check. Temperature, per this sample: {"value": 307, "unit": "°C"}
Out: {"value": 3, "unit": "°C"}
